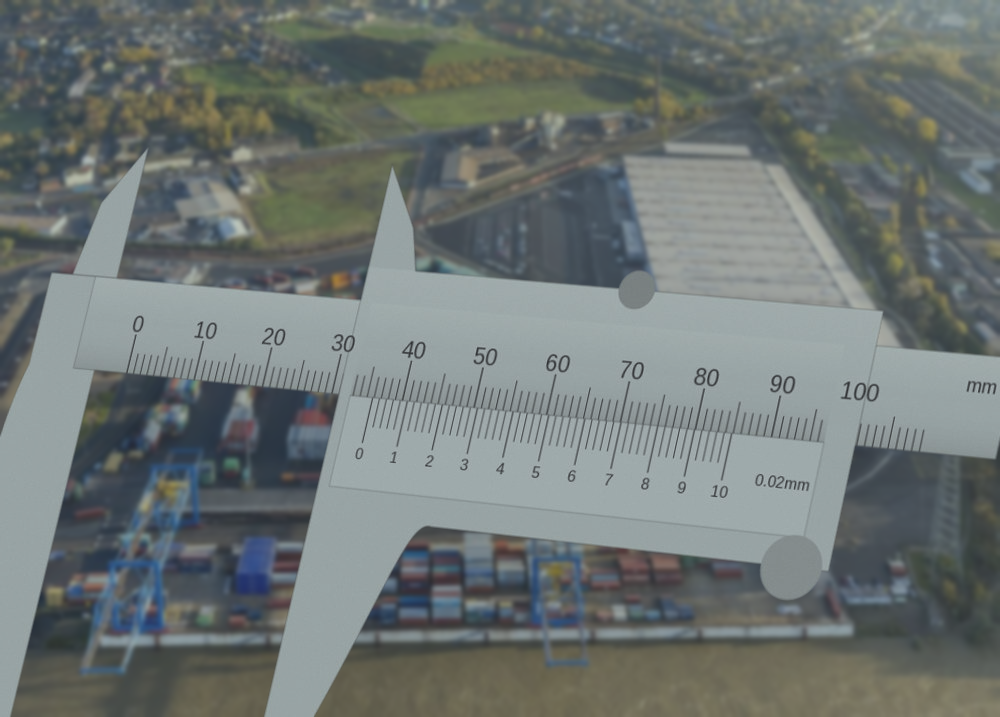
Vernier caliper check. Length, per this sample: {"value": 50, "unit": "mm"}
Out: {"value": 35.8, "unit": "mm"}
